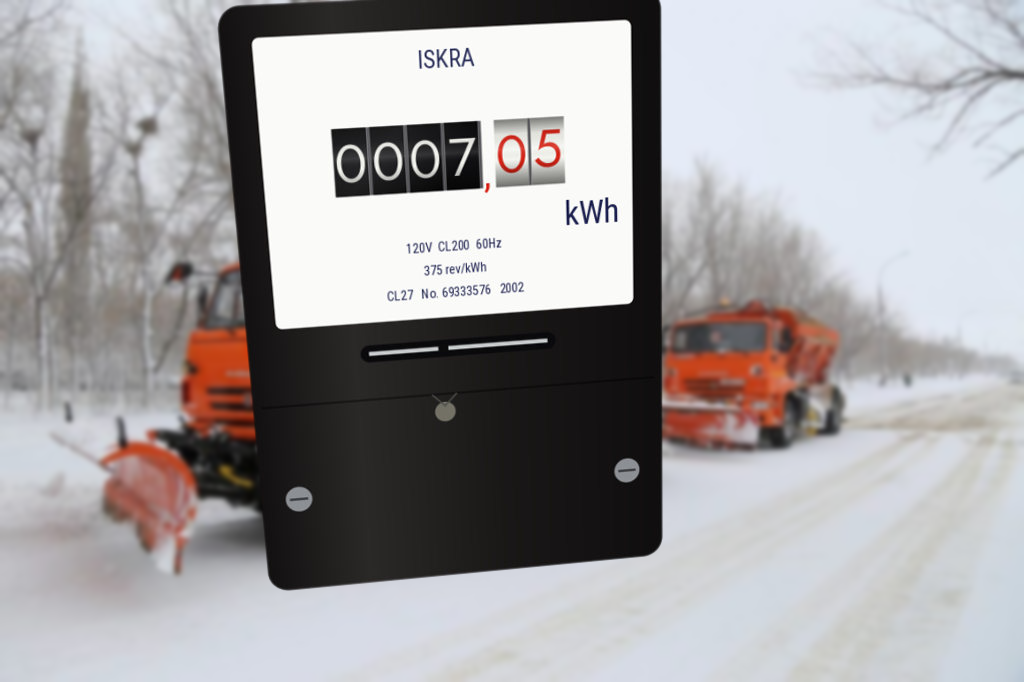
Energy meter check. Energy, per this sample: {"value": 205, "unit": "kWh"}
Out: {"value": 7.05, "unit": "kWh"}
